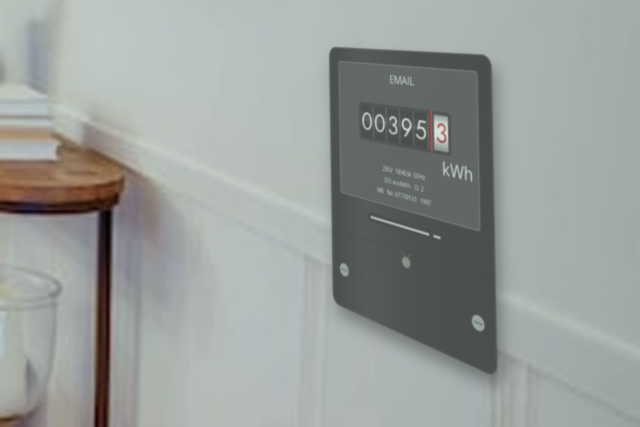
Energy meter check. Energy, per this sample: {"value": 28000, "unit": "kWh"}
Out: {"value": 395.3, "unit": "kWh"}
